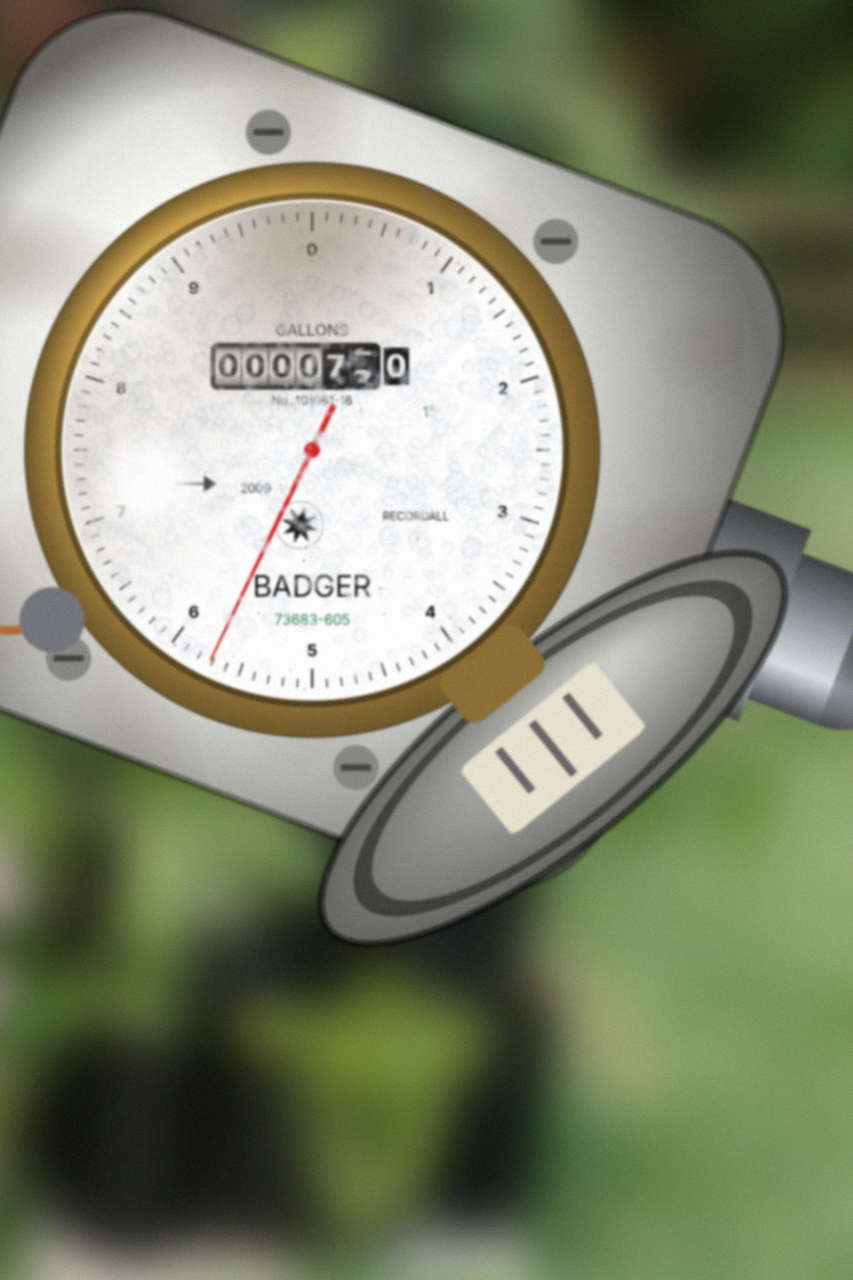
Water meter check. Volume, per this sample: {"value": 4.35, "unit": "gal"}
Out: {"value": 725.7, "unit": "gal"}
